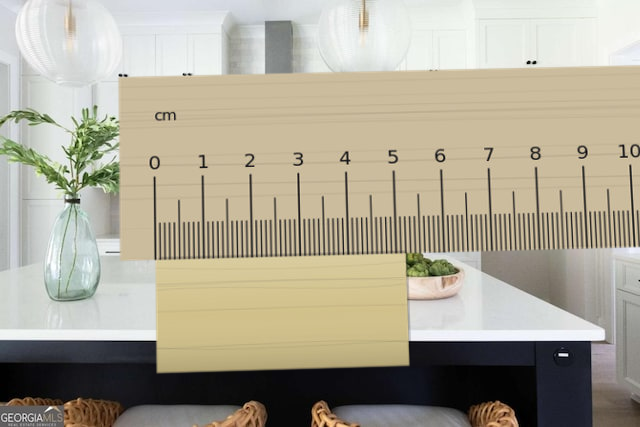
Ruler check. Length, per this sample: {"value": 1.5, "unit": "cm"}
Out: {"value": 5.2, "unit": "cm"}
